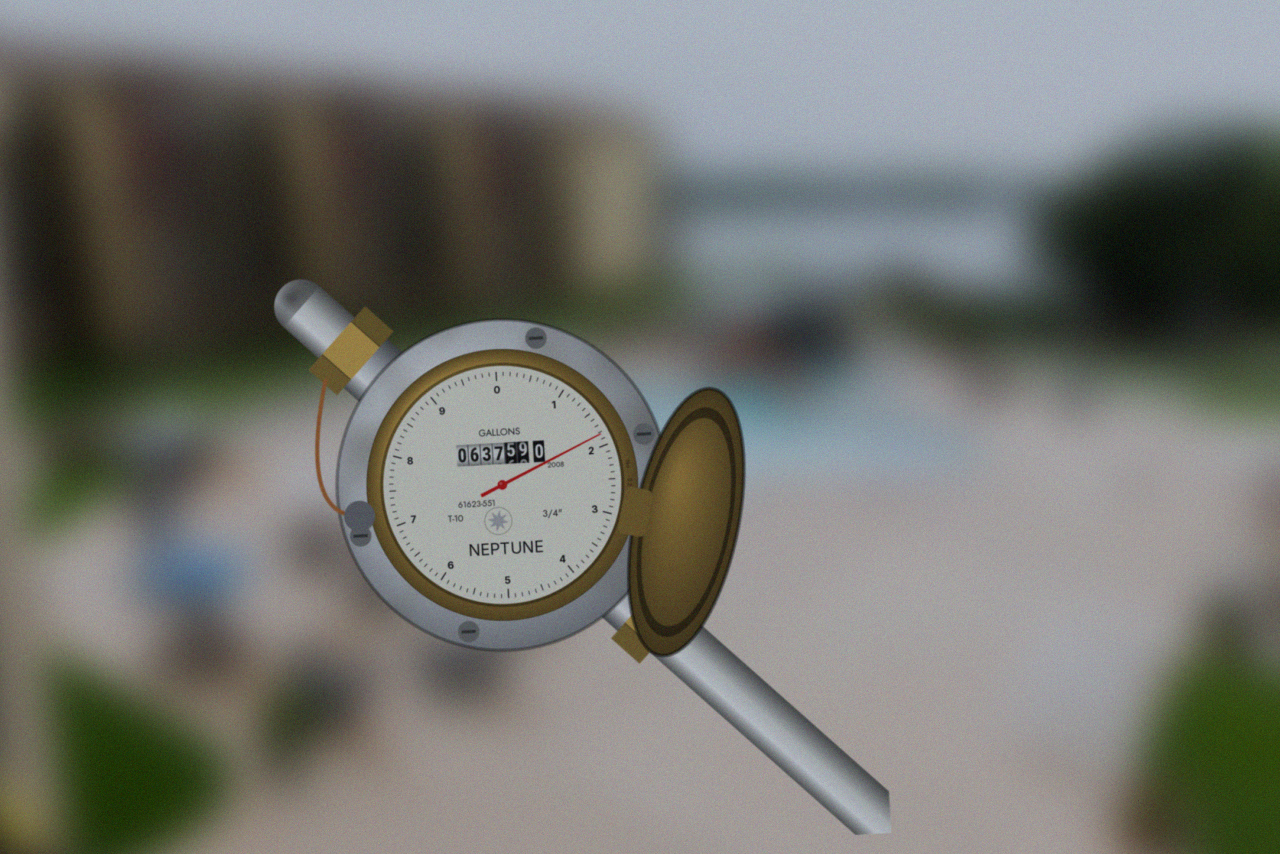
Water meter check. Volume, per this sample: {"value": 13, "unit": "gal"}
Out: {"value": 637591.8, "unit": "gal"}
